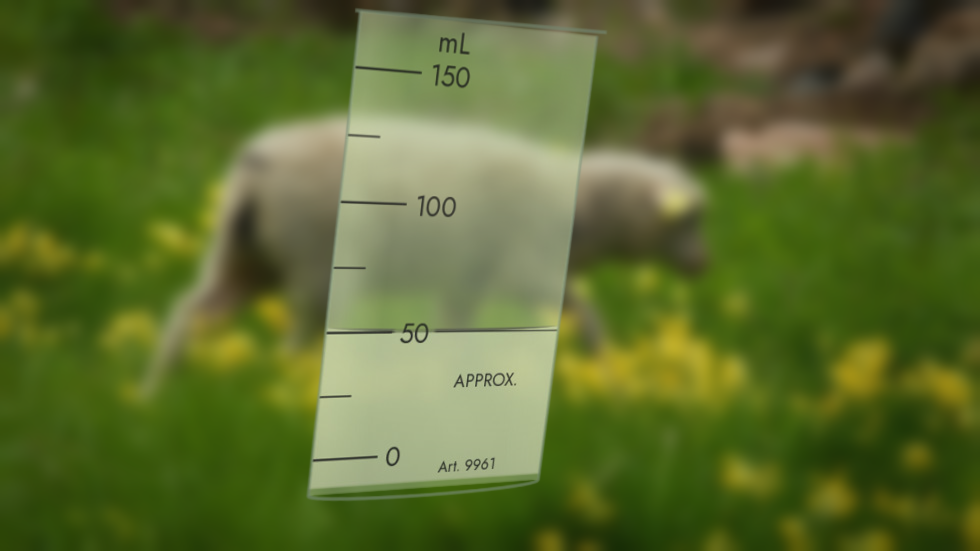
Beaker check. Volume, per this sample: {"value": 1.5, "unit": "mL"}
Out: {"value": 50, "unit": "mL"}
